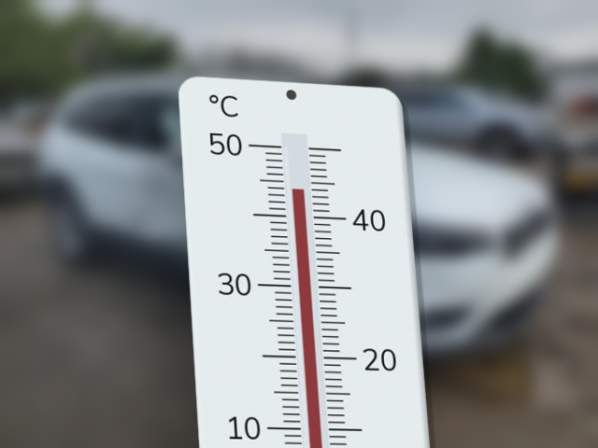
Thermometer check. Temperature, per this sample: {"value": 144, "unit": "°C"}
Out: {"value": 44, "unit": "°C"}
